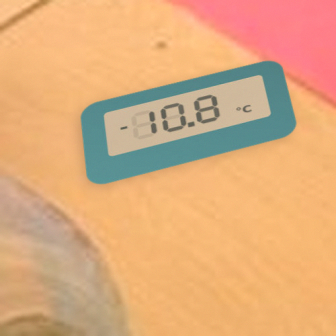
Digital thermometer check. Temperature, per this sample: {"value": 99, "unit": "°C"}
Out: {"value": -10.8, "unit": "°C"}
